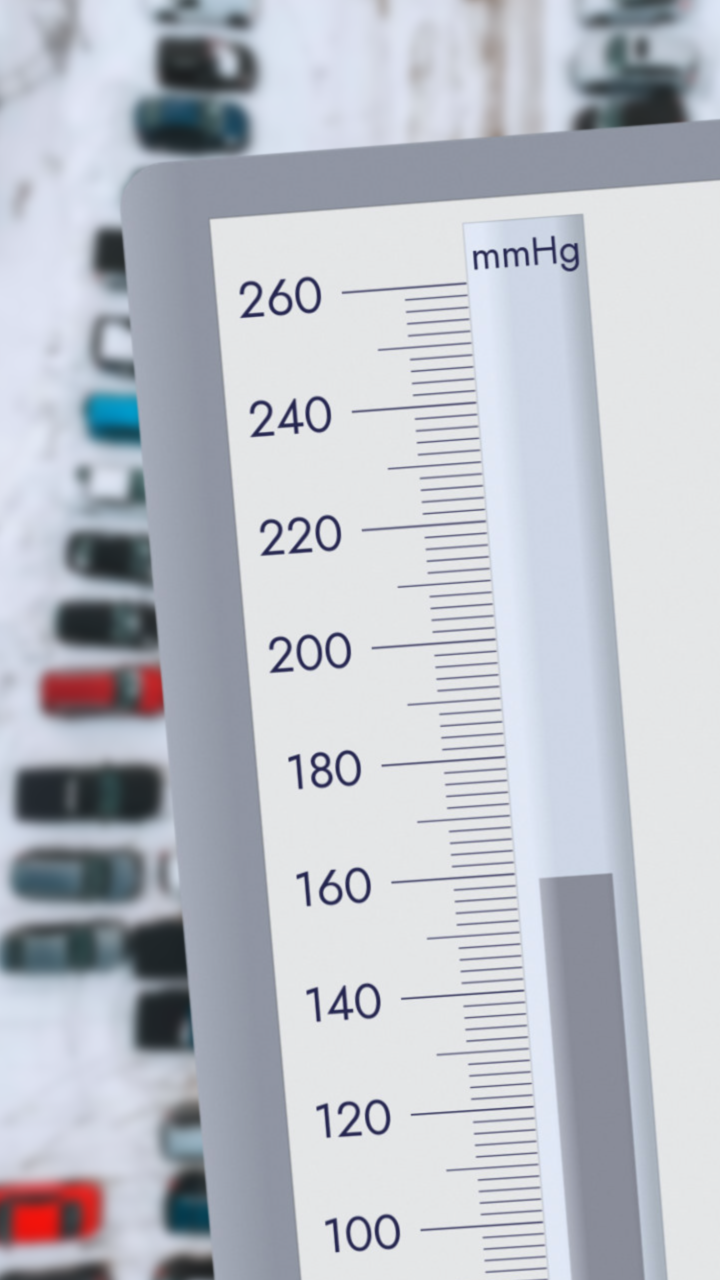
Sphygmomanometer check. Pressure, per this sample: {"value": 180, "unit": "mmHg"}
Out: {"value": 159, "unit": "mmHg"}
